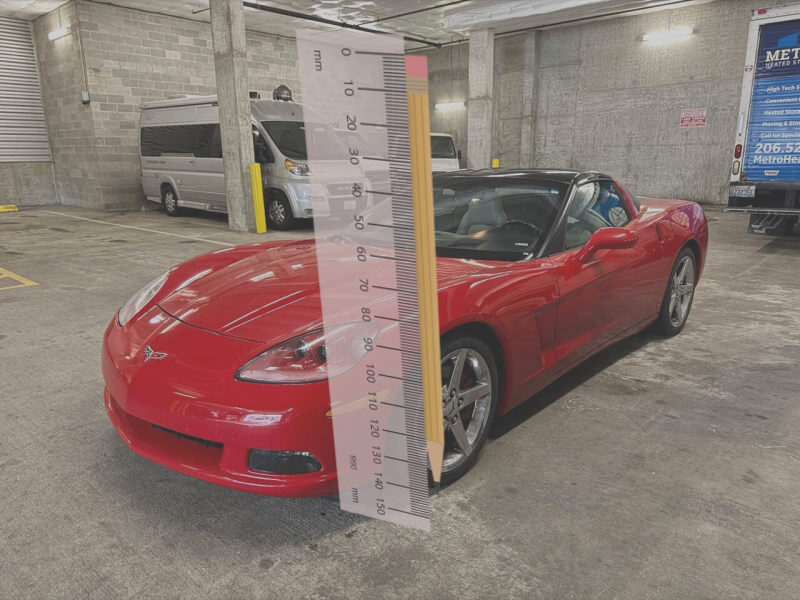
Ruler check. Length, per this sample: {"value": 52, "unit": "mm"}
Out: {"value": 140, "unit": "mm"}
